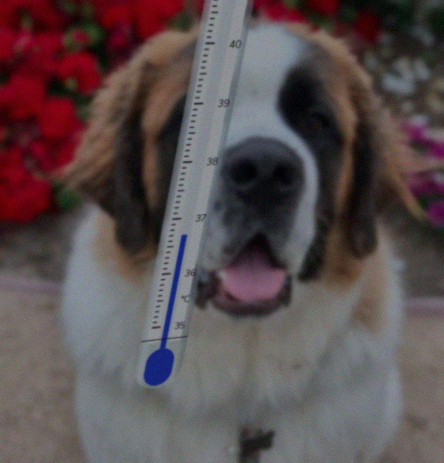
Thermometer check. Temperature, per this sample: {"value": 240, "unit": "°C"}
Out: {"value": 36.7, "unit": "°C"}
